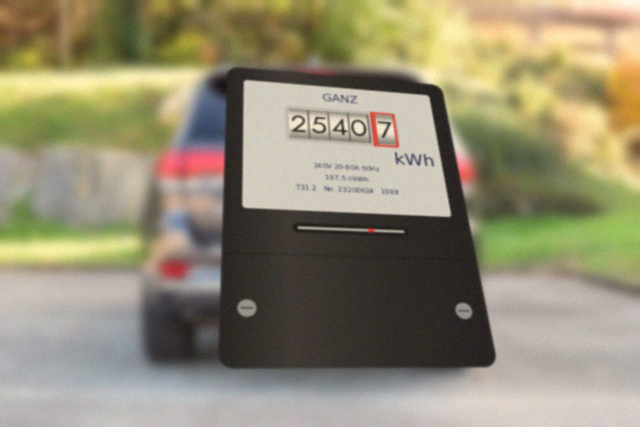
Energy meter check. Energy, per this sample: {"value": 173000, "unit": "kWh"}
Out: {"value": 2540.7, "unit": "kWh"}
